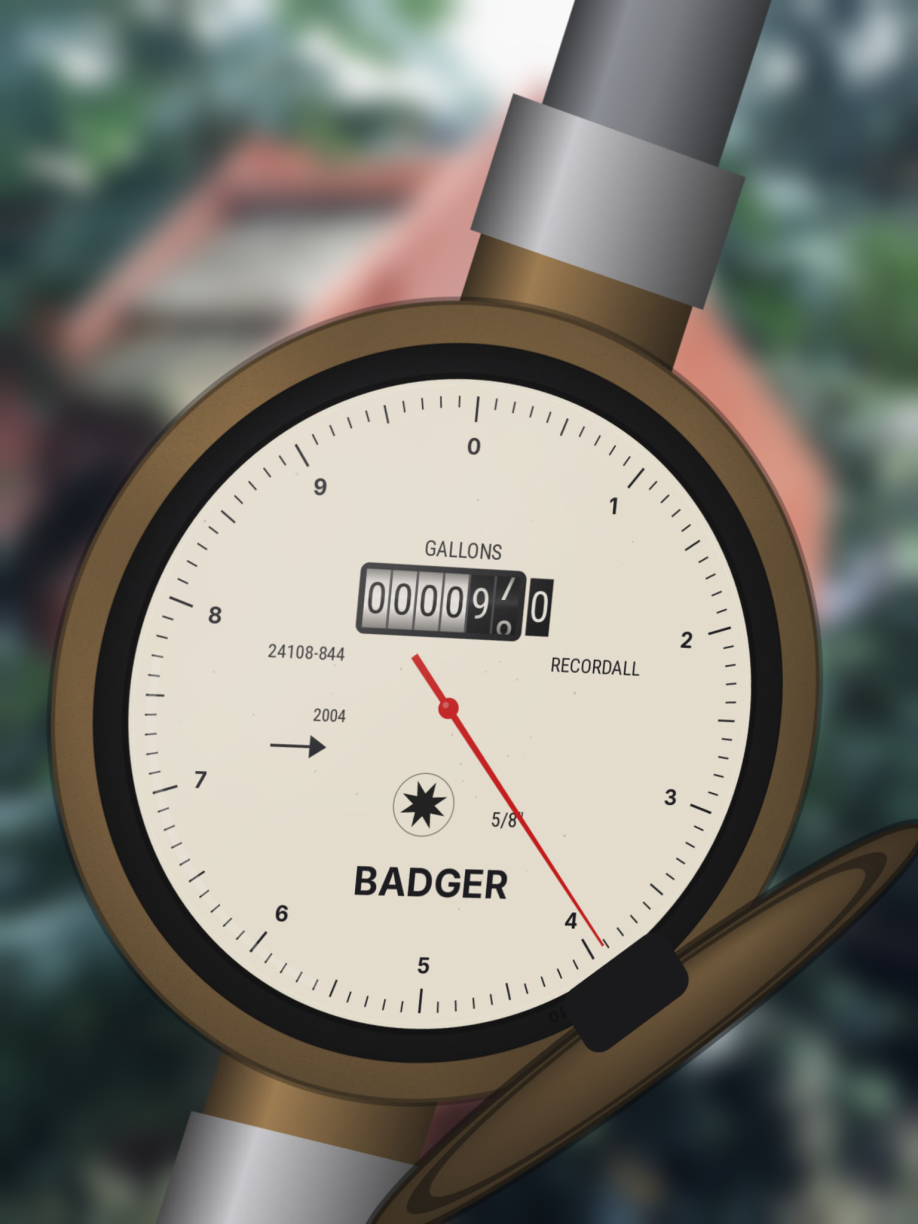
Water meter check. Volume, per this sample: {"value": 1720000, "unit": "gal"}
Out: {"value": 973.9, "unit": "gal"}
